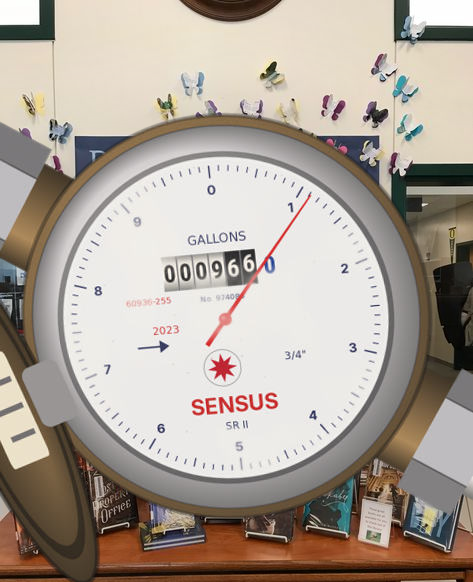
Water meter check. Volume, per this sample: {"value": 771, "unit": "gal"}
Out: {"value": 9661.1, "unit": "gal"}
